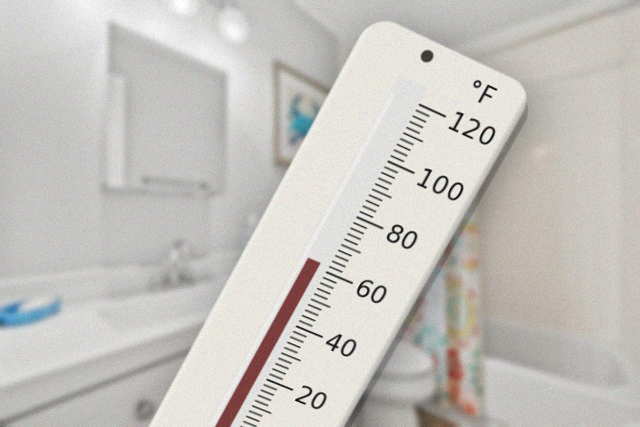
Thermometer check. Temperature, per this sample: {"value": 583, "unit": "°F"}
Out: {"value": 62, "unit": "°F"}
